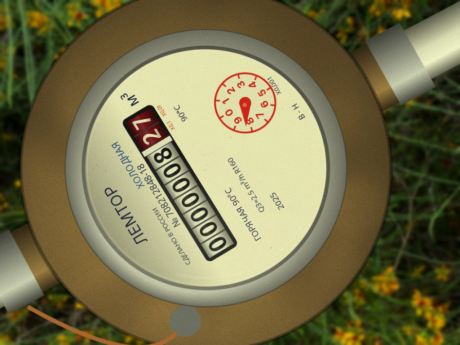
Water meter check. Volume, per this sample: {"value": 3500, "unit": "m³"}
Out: {"value": 8.278, "unit": "m³"}
